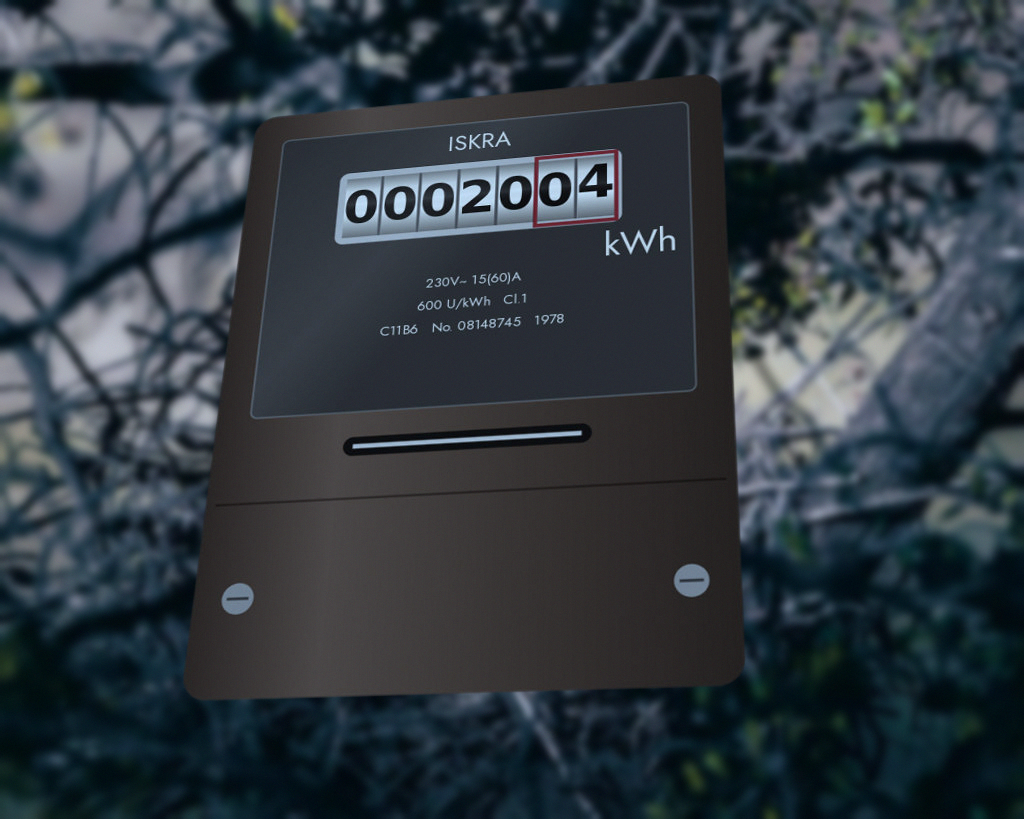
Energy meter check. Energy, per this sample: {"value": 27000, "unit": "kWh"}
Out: {"value": 20.04, "unit": "kWh"}
